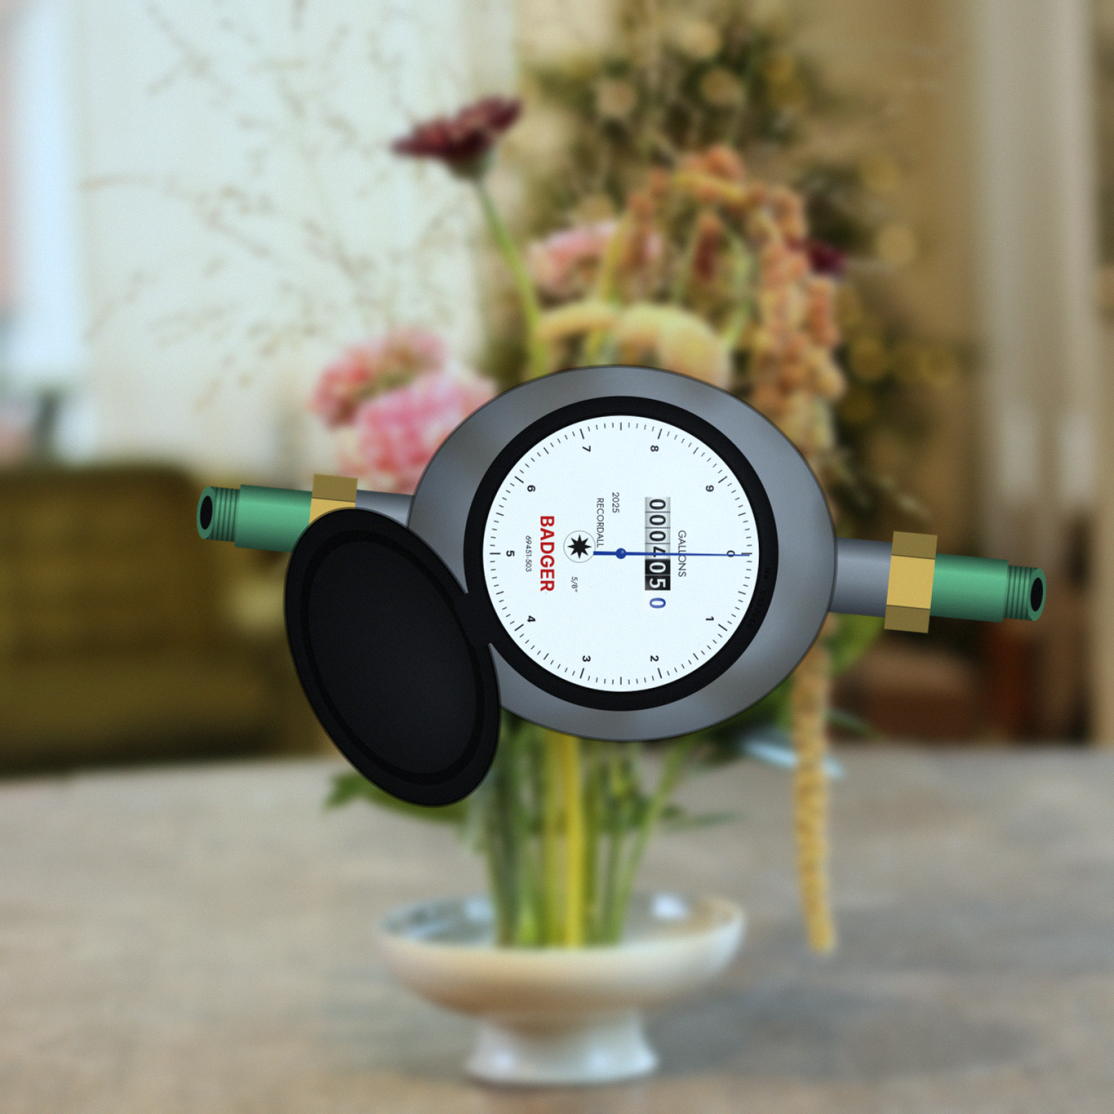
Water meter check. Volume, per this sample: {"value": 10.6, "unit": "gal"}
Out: {"value": 4050.0, "unit": "gal"}
